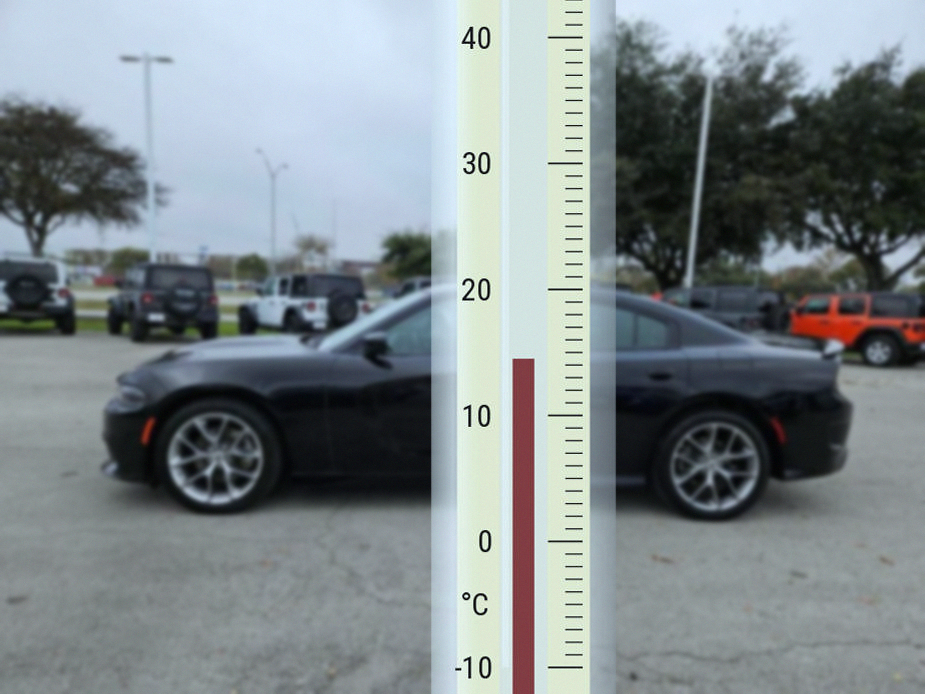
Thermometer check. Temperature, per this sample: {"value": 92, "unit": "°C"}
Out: {"value": 14.5, "unit": "°C"}
